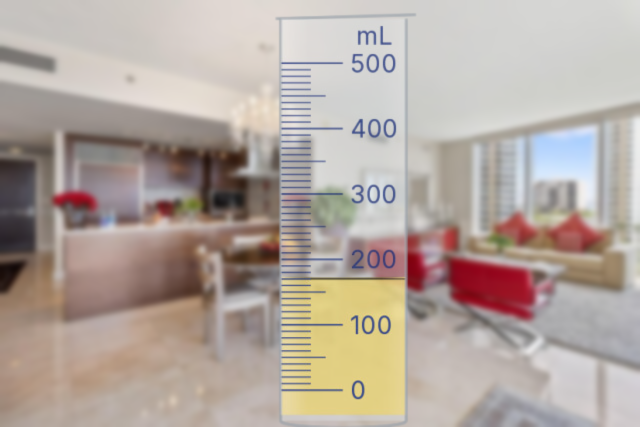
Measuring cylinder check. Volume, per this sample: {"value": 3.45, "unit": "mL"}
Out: {"value": 170, "unit": "mL"}
